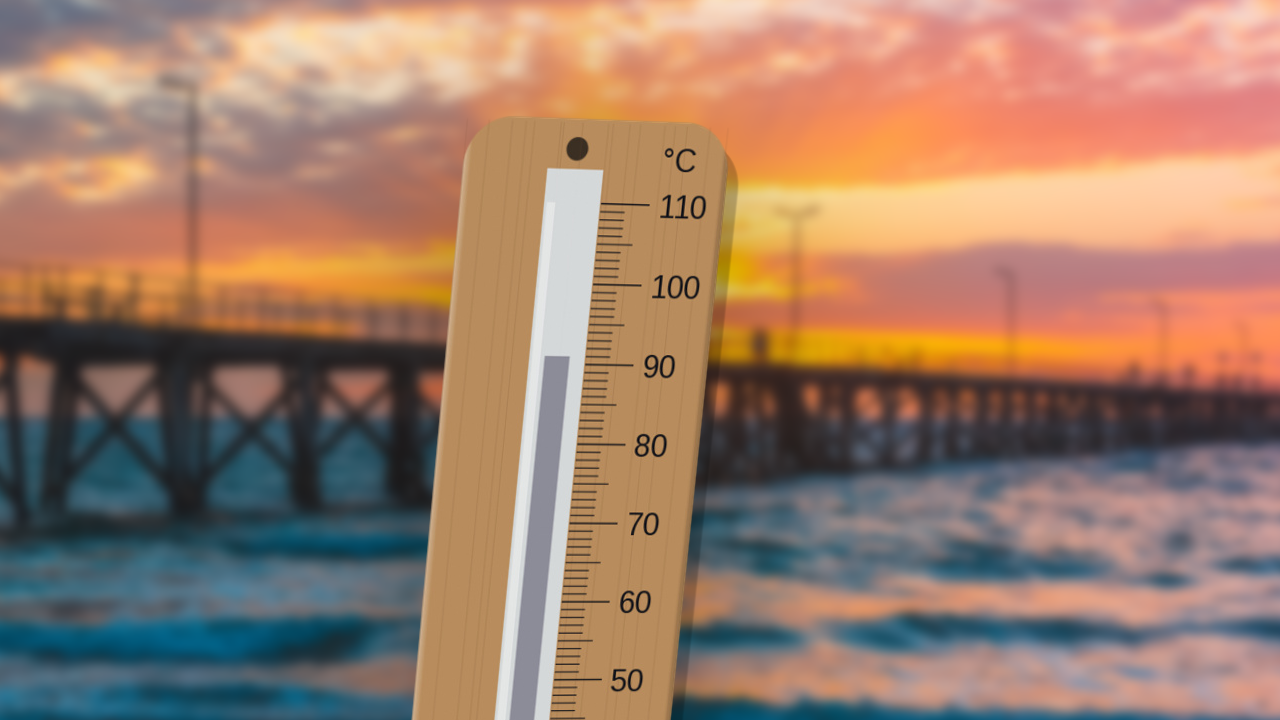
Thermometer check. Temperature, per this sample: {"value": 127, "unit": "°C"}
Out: {"value": 91, "unit": "°C"}
